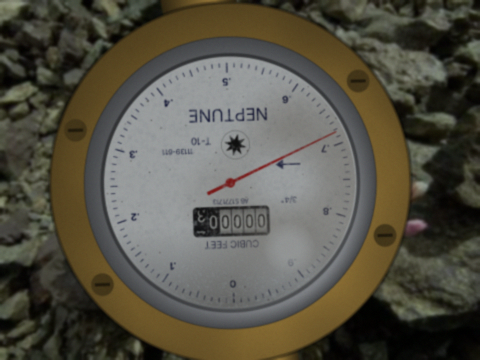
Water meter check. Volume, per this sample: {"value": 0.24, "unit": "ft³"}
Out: {"value": 2.68, "unit": "ft³"}
